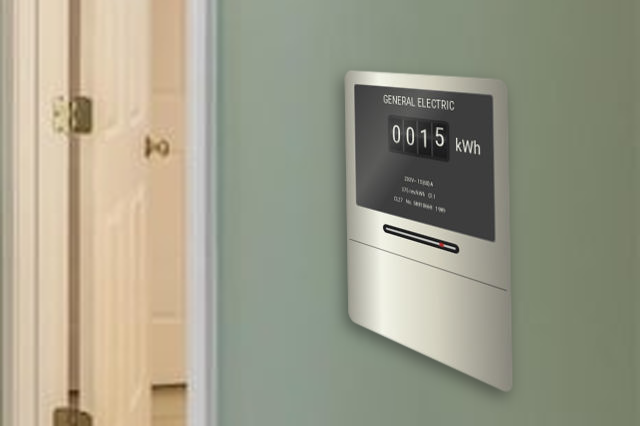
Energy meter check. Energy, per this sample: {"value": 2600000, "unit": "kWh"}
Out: {"value": 15, "unit": "kWh"}
